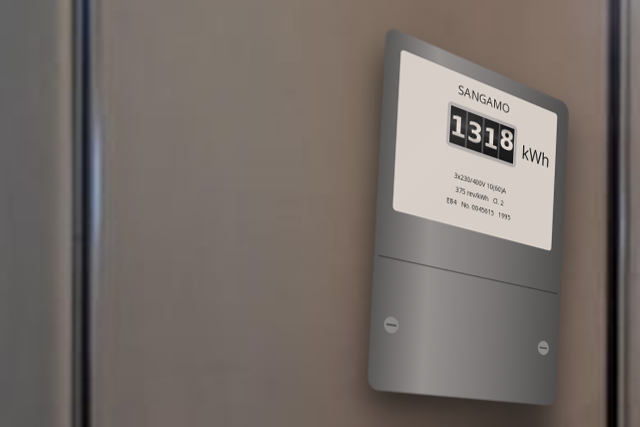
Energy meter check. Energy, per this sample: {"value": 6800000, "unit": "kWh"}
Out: {"value": 1318, "unit": "kWh"}
